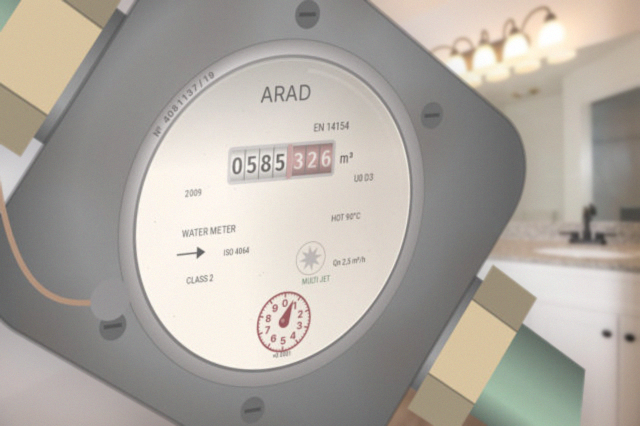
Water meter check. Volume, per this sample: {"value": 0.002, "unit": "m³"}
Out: {"value": 585.3260, "unit": "m³"}
